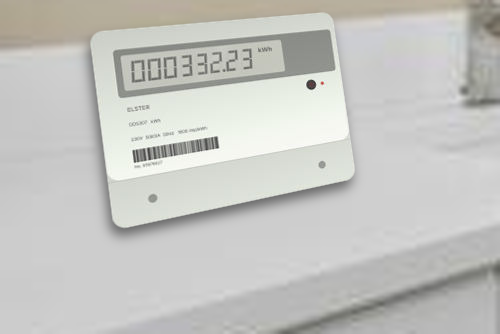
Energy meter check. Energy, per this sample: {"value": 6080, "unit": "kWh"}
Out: {"value": 332.23, "unit": "kWh"}
